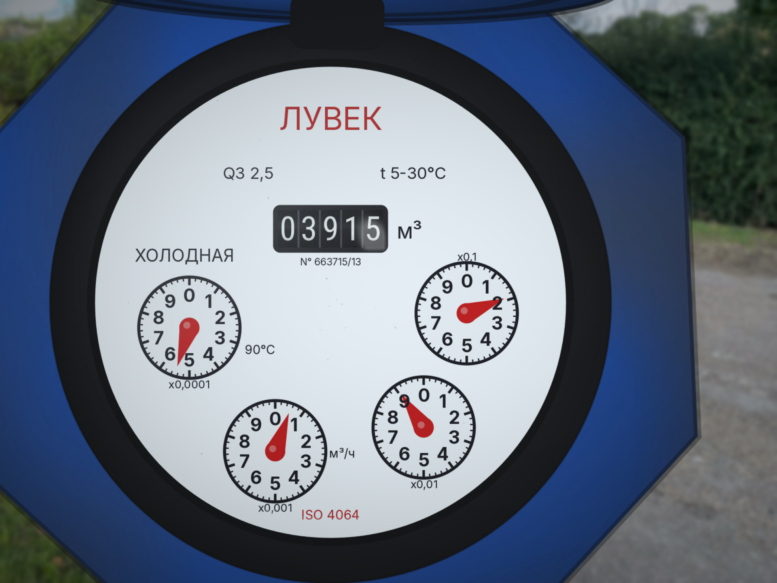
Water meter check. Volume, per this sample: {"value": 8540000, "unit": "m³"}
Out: {"value": 3915.1905, "unit": "m³"}
